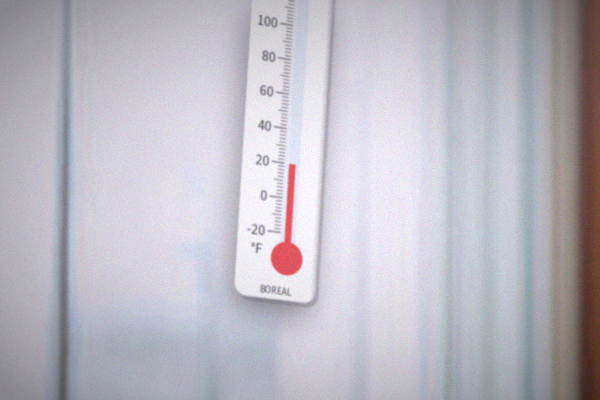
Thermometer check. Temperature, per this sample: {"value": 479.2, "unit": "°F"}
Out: {"value": 20, "unit": "°F"}
